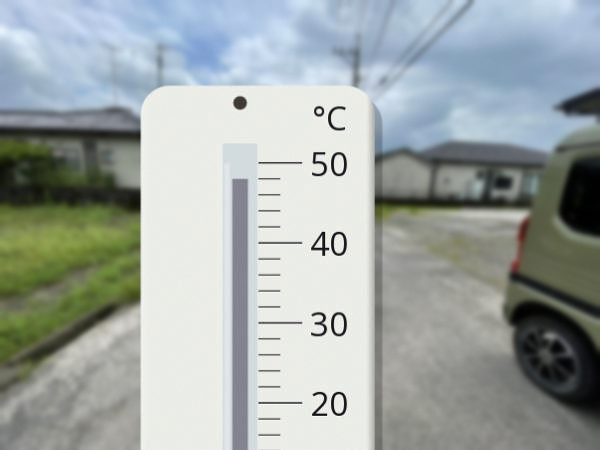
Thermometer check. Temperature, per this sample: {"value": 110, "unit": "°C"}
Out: {"value": 48, "unit": "°C"}
